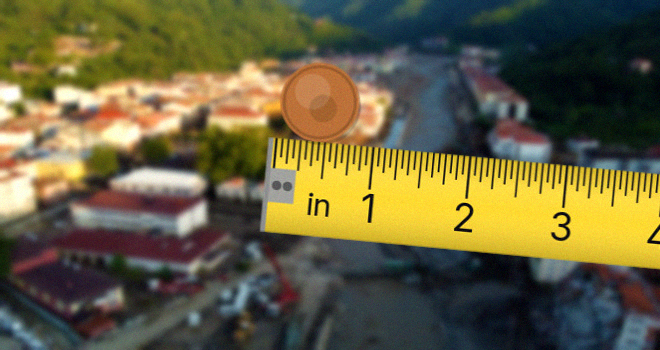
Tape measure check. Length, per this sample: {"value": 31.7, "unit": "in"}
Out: {"value": 0.8125, "unit": "in"}
